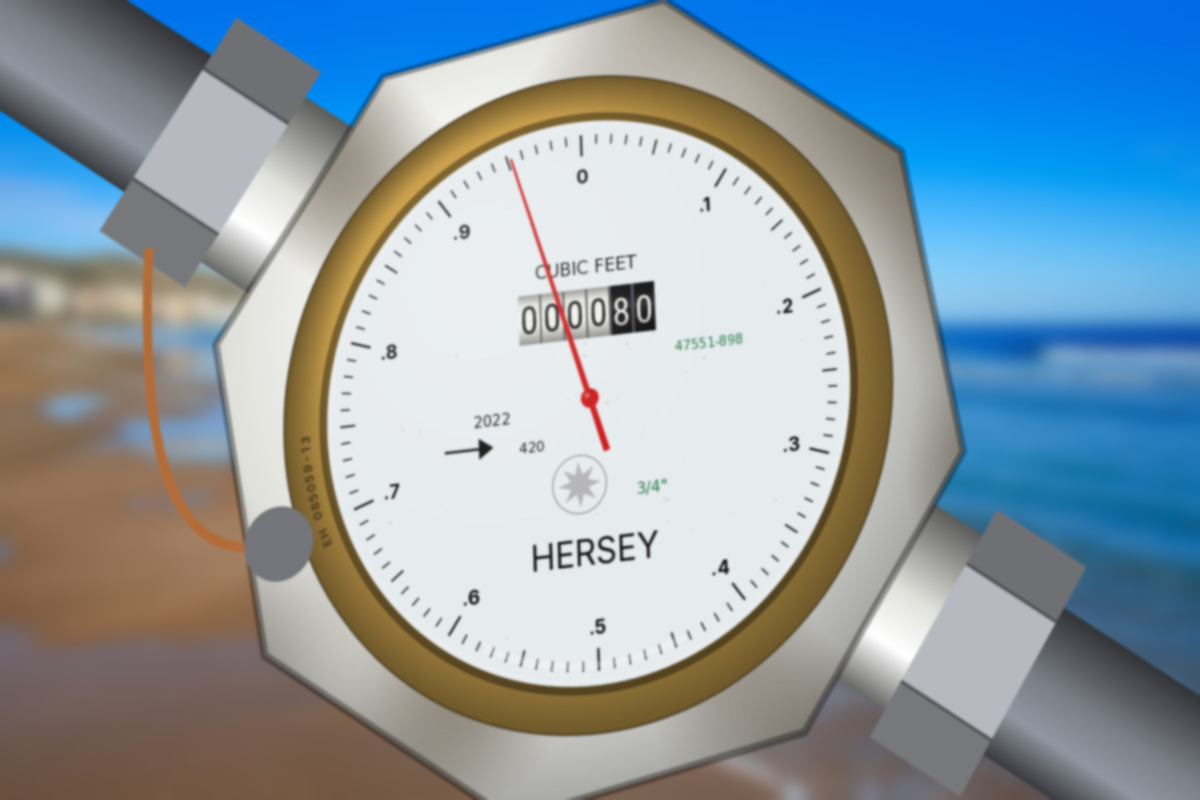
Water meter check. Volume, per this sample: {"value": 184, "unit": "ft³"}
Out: {"value": 79.95, "unit": "ft³"}
